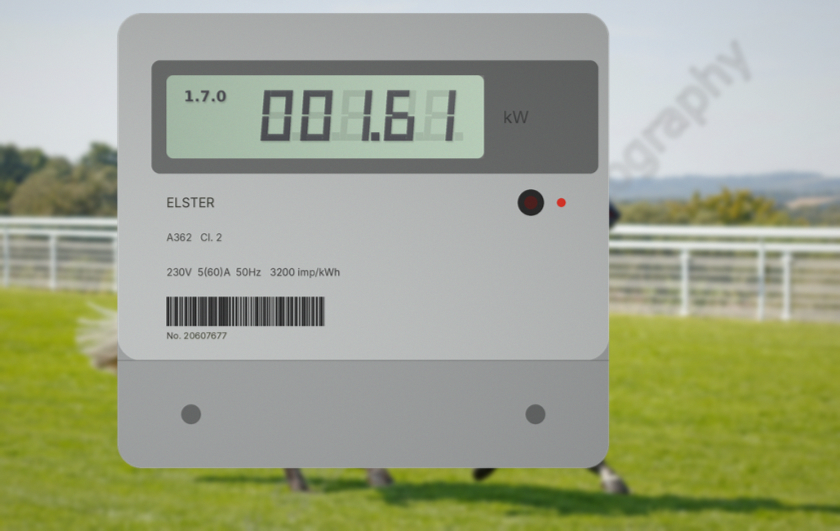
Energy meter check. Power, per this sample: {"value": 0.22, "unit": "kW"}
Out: {"value": 1.61, "unit": "kW"}
